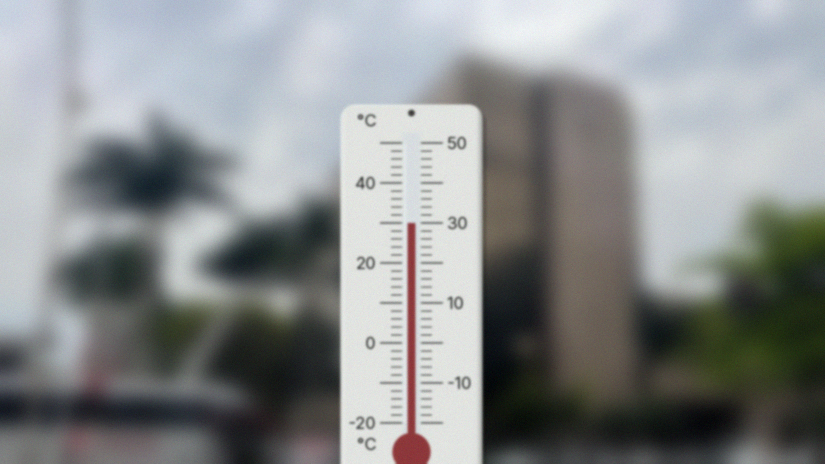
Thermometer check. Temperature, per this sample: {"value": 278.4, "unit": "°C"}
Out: {"value": 30, "unit": "°C"}
